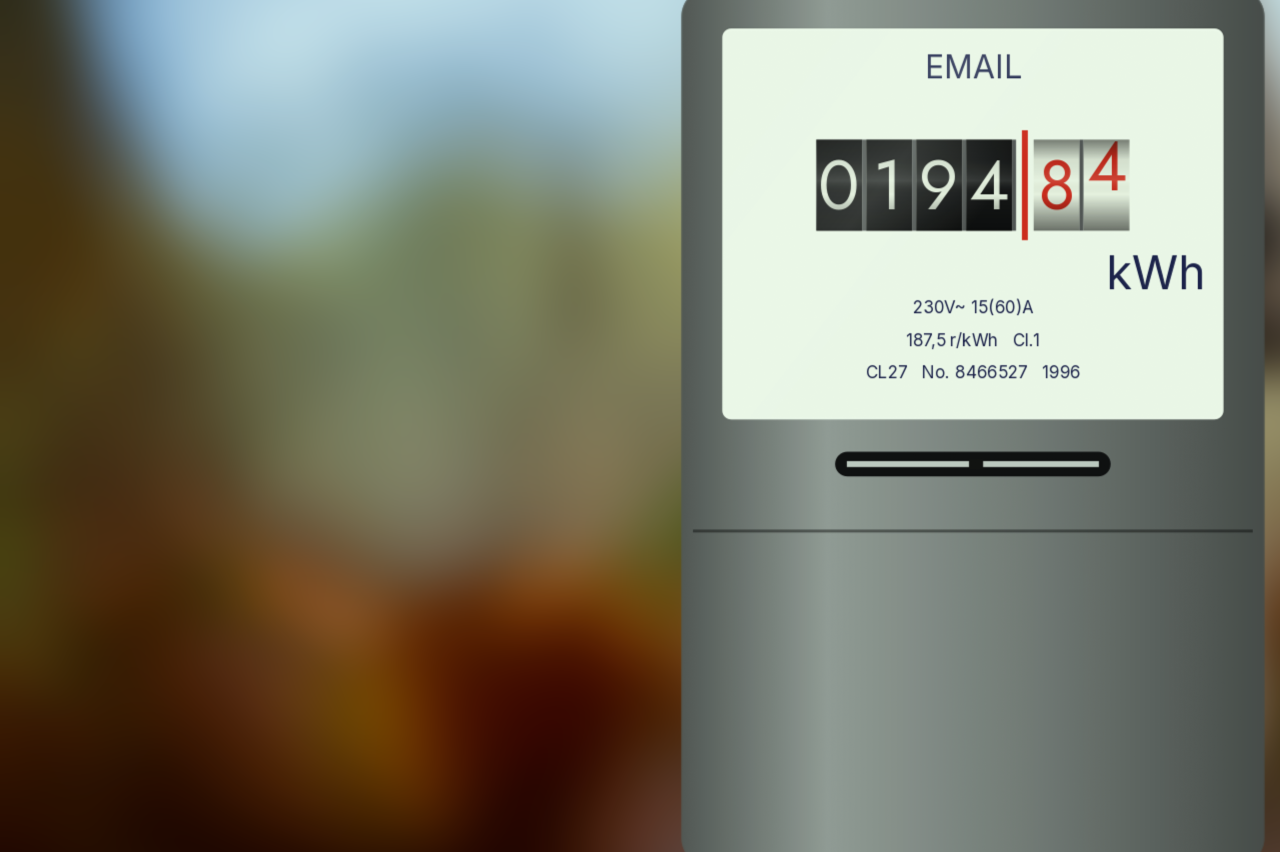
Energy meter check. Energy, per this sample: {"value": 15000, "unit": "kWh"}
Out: {"value": 194.84, "unit": "kWh"}
